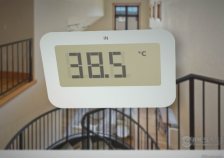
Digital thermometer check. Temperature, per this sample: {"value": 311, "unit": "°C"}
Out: {"value": 38.5, "unit": "°C"}
